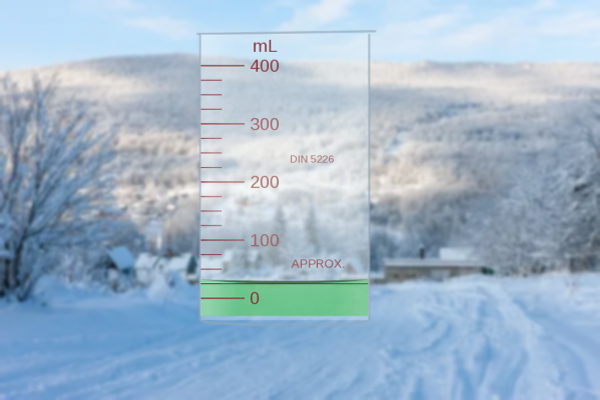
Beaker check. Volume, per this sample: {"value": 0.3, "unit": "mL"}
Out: {"value": 25, "unit": "mL"}
